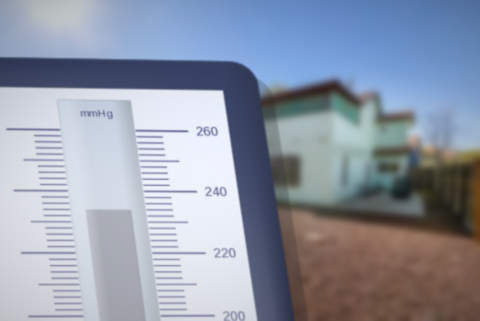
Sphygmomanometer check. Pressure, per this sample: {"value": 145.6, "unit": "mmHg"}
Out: {"value": 234, "unit": "mmHg"}
